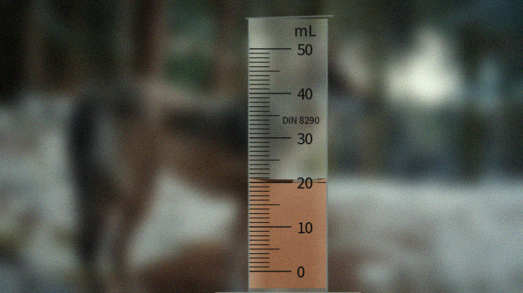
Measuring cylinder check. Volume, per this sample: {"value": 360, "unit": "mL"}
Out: {"value": 20, "unit": "mL"}
